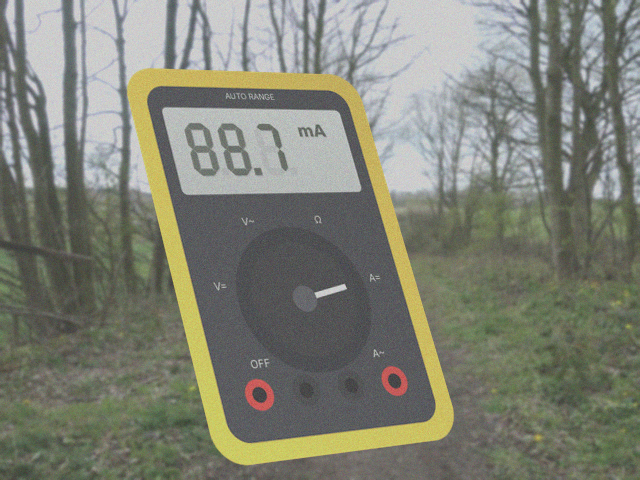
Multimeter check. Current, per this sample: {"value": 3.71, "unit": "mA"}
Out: {"value": 88.7, "unit": "mA"}
